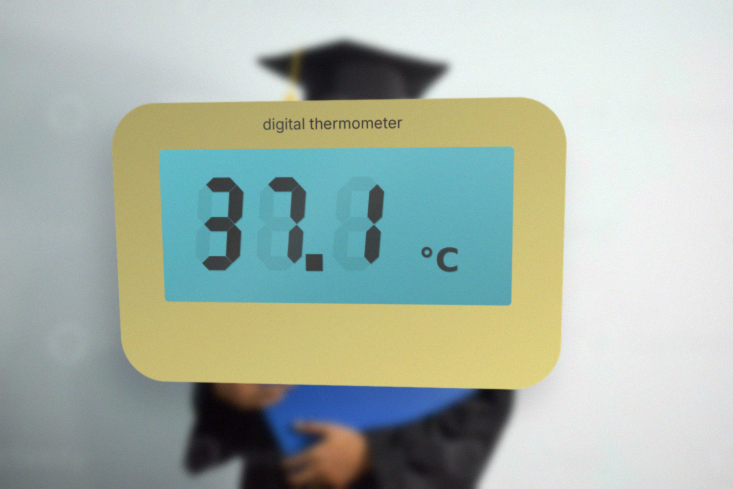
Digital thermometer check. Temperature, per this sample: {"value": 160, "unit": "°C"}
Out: {"value": 37.1, "unit": "°C"}
